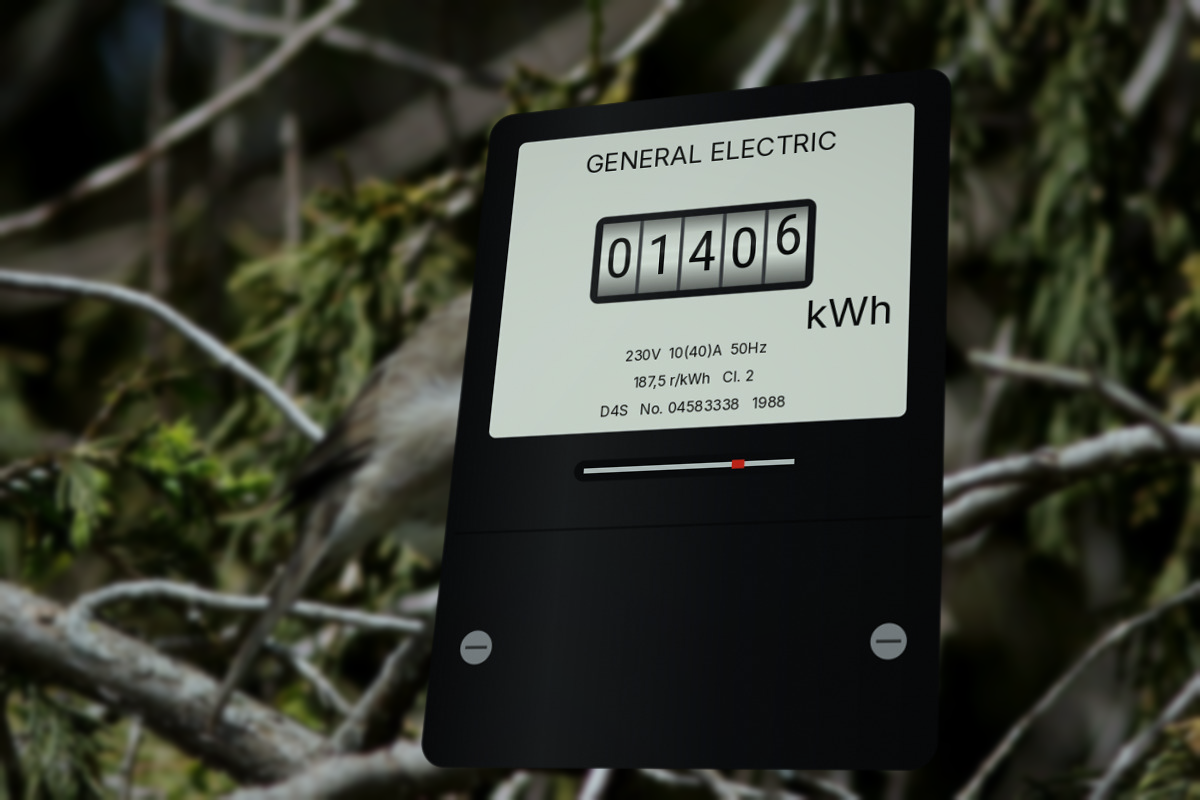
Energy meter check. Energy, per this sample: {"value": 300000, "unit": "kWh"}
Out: {"value": 1406, "unit": "kWh"}
